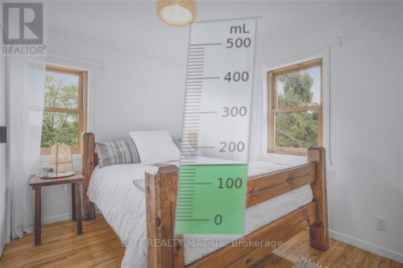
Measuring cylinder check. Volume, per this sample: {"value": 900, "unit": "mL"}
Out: {"value": 150, "unit": "mL"}
